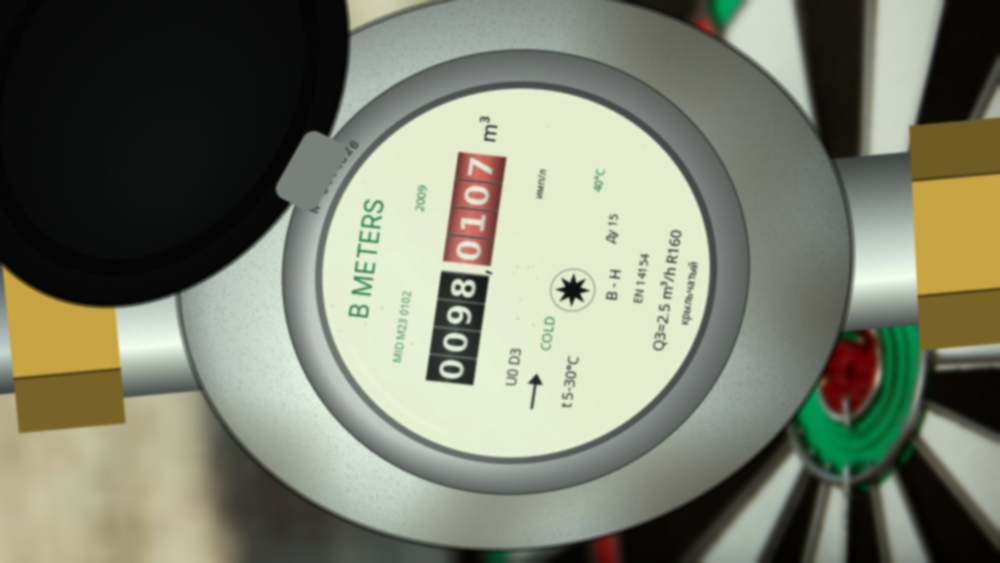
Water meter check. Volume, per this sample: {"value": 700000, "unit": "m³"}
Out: {"value": 98.0107, "unit": "m³"}
